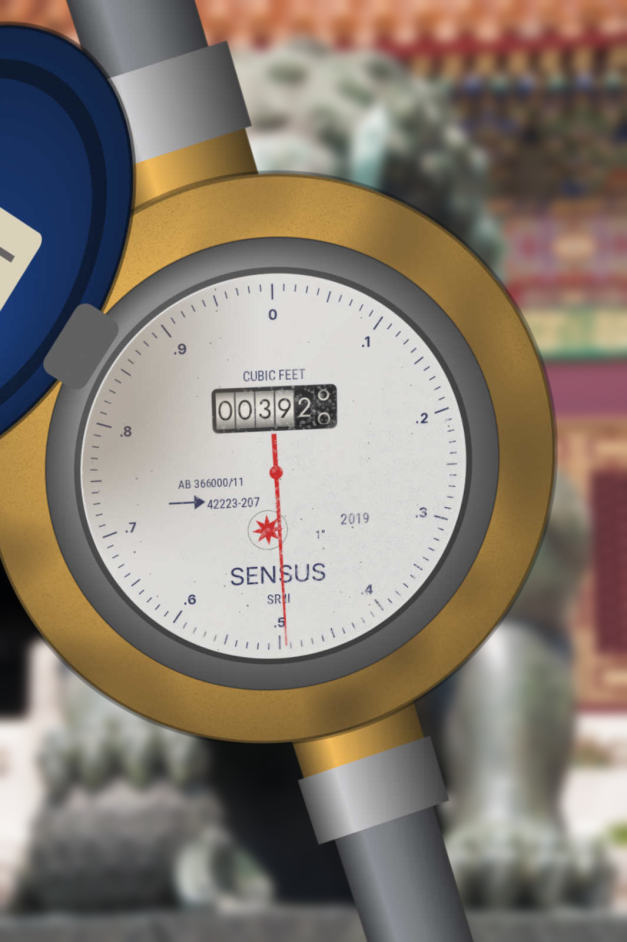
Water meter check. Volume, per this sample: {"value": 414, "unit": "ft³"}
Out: {"value": 3928.49, "unit": "ft³"}
